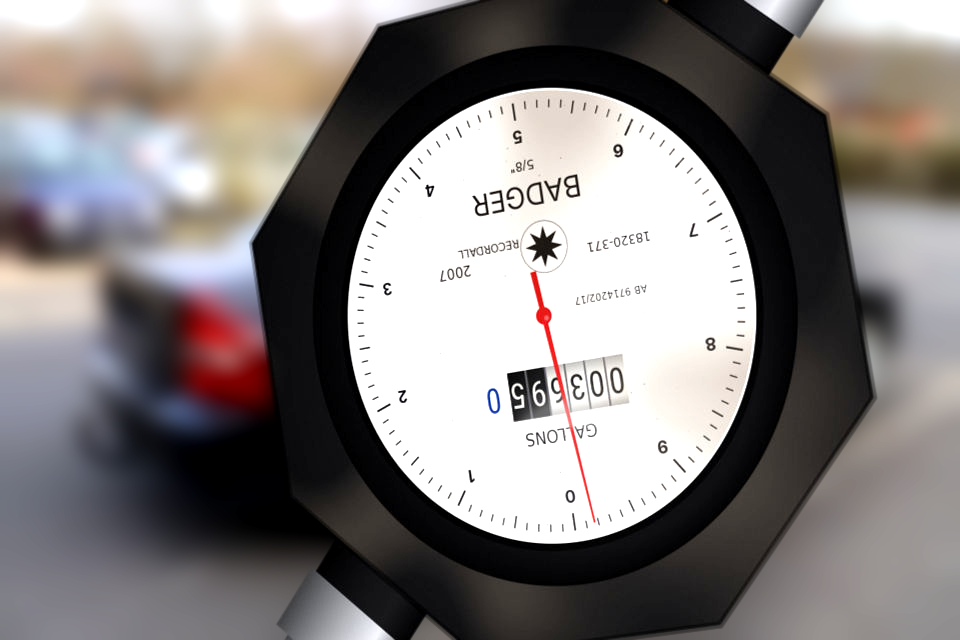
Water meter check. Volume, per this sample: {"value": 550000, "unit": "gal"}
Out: {"value": 36949.8, "unit": "gal"}
